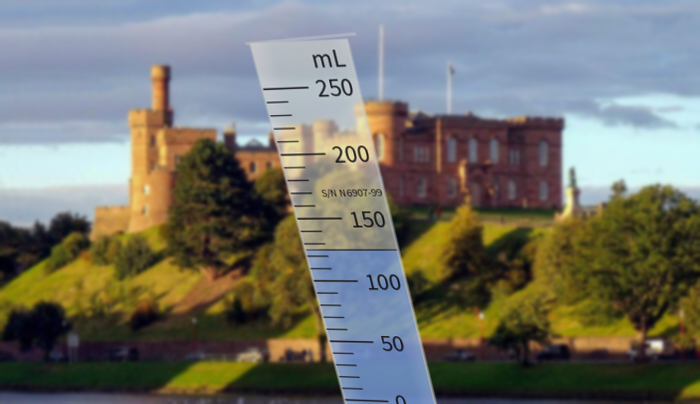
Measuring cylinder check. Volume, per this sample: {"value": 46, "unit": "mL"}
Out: {"value": 125, "unit": "mL"}
